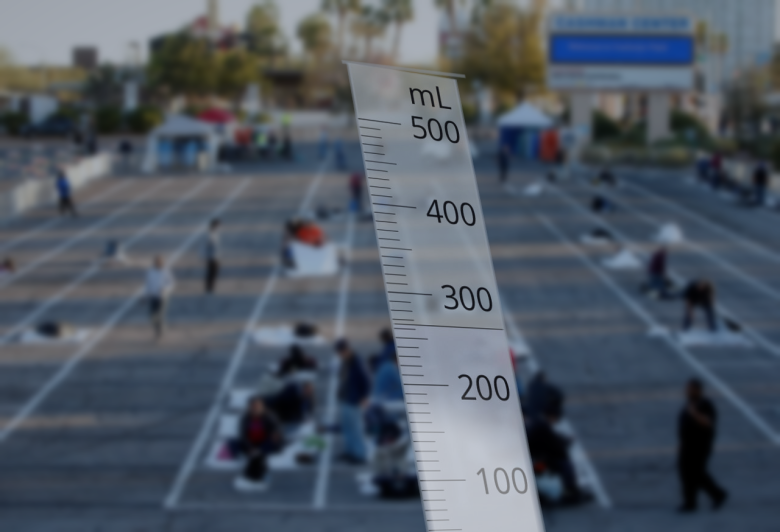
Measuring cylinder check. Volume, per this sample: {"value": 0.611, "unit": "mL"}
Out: {"value": 265, "unit": "mL"}
